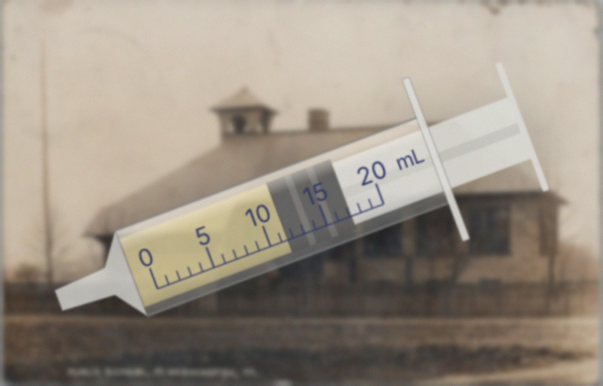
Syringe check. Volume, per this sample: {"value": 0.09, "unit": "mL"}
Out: {"value": 11.5, "unit": "mL"}
